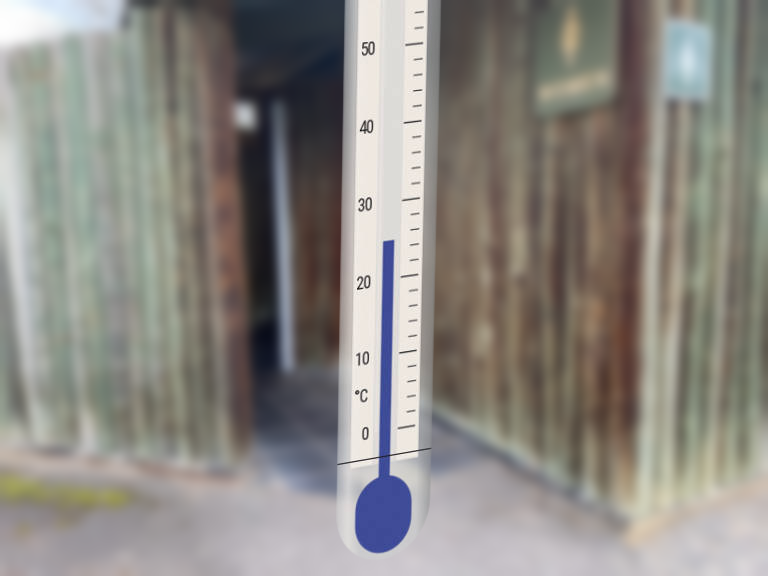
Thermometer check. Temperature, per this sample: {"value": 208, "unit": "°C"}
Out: {"value": 25, "unit": "°C"}
